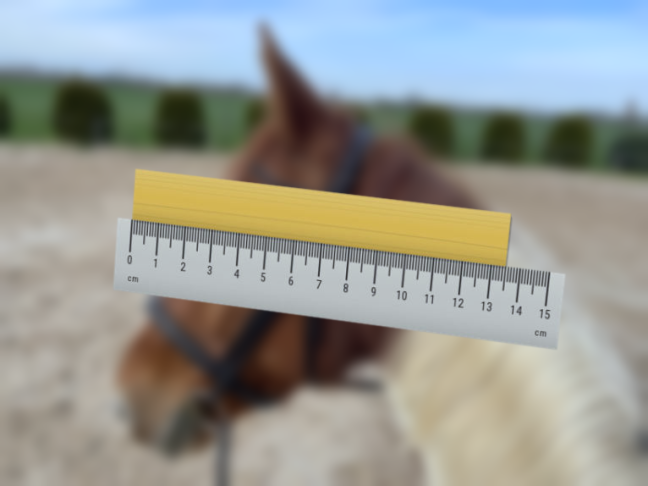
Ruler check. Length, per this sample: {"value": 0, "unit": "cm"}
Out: {"value": 13.5, "unit": "cm"}
